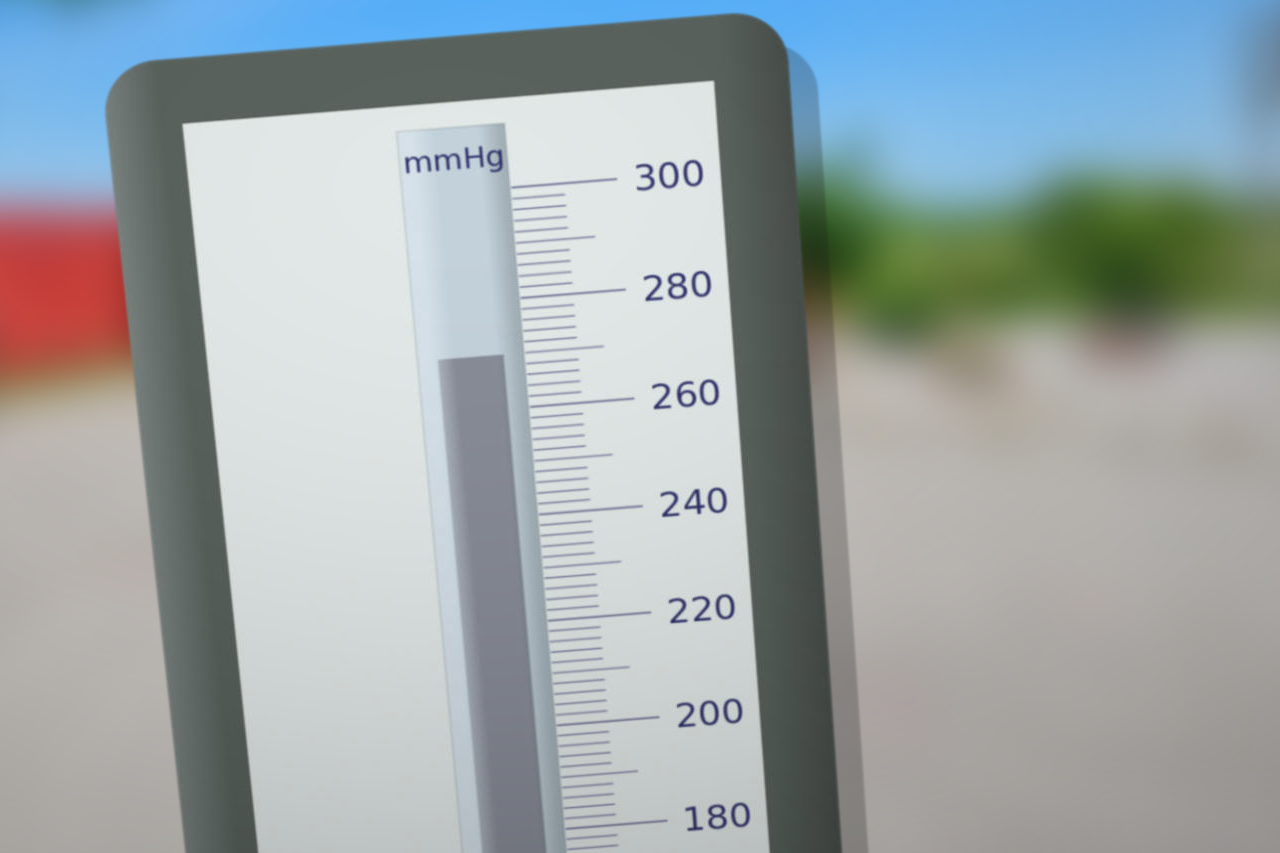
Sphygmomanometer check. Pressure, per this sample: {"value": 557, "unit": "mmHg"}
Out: {"value": 270, "unit": "mmHg"}
